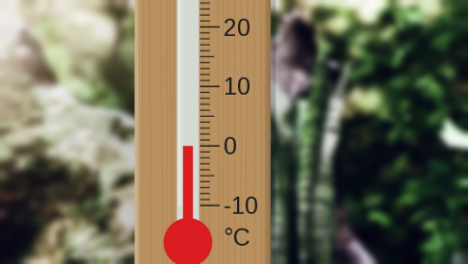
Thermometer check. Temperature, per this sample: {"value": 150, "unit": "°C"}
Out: {"value": 0, "unit": "°C"}
